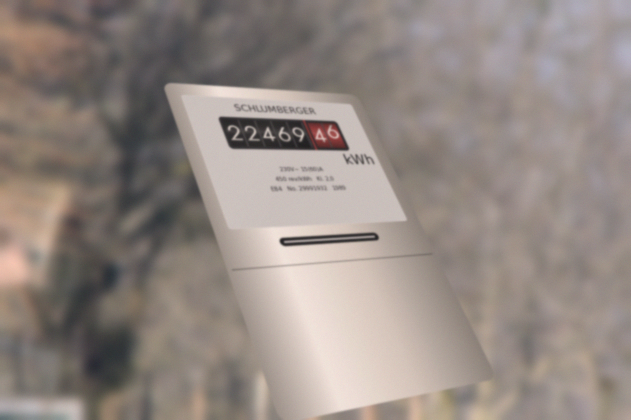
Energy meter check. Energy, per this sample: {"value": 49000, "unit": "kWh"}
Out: {"value": 22469.46, "unit": "kWh"}
